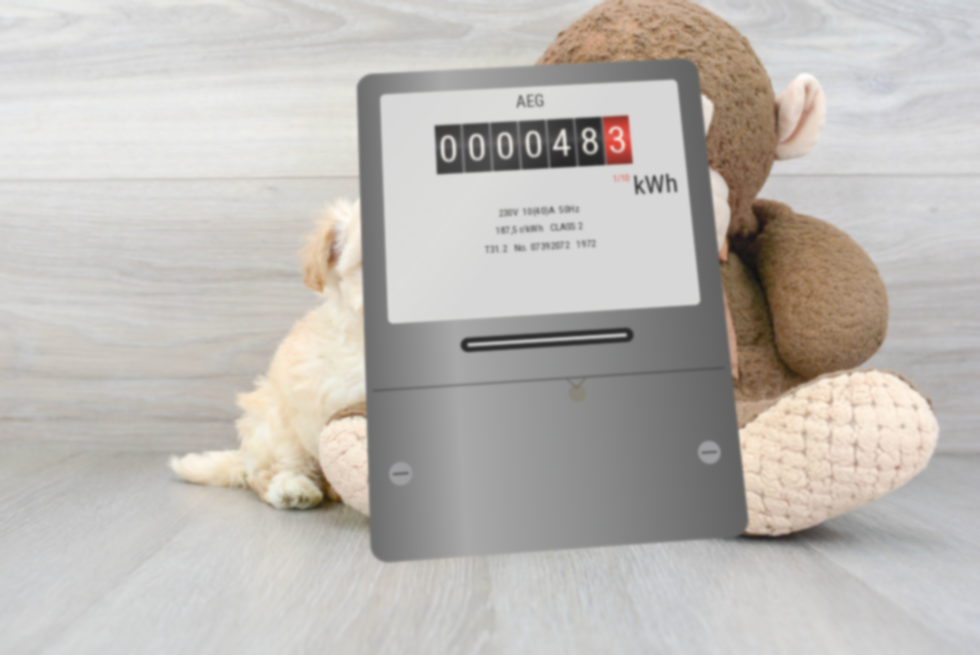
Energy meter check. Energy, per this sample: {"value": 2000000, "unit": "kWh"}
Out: {"value": 48.3, "unit": "kWh"}
